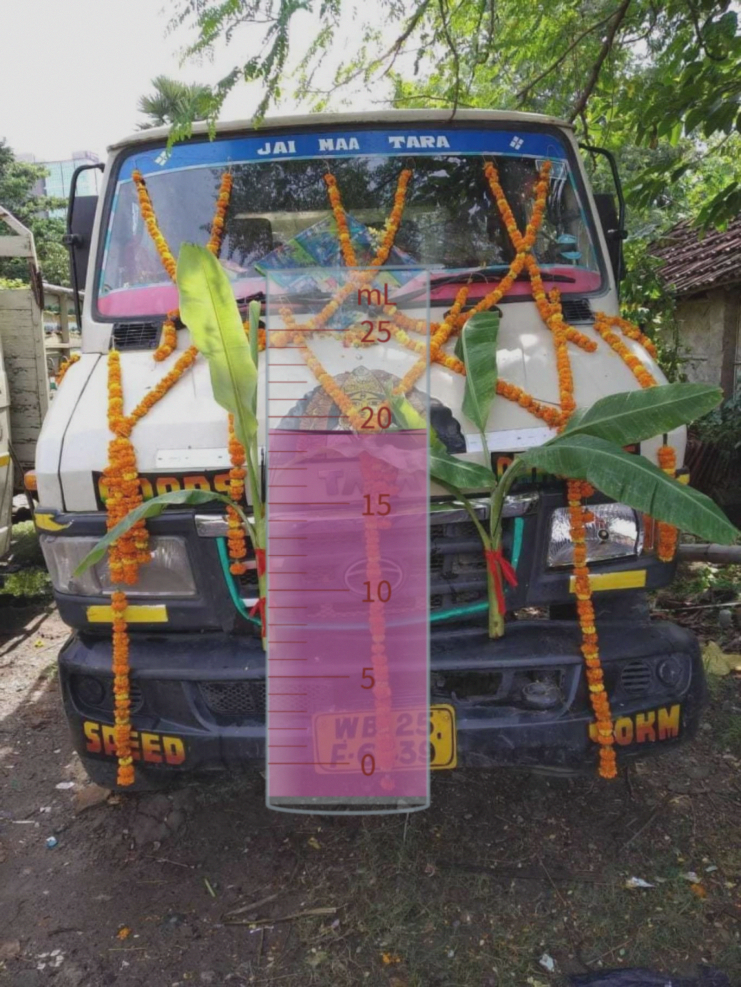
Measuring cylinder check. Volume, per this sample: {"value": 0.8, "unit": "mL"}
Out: {"value": 19, "unit": "mL"}
